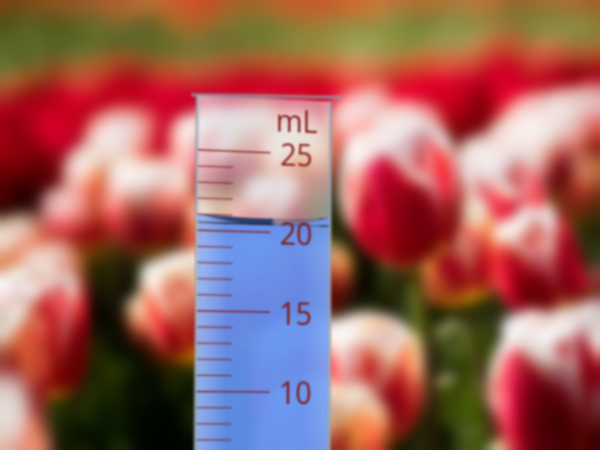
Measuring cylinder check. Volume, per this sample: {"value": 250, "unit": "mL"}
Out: {"value": 20.5, "unit": "mL"}
